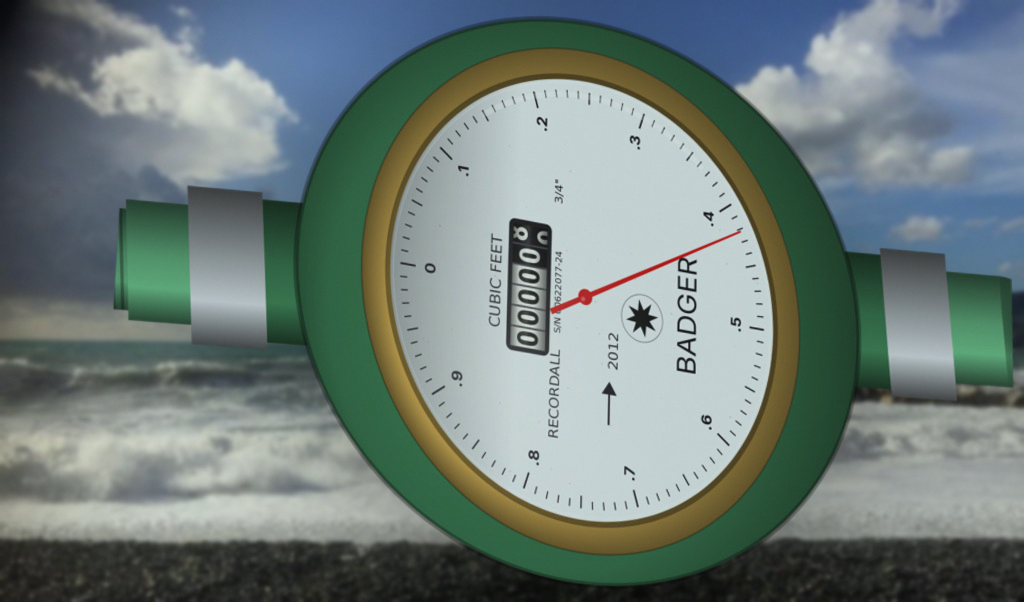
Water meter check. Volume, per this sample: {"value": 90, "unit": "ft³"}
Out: {"value": 8.42, "unit": "ft³"}
